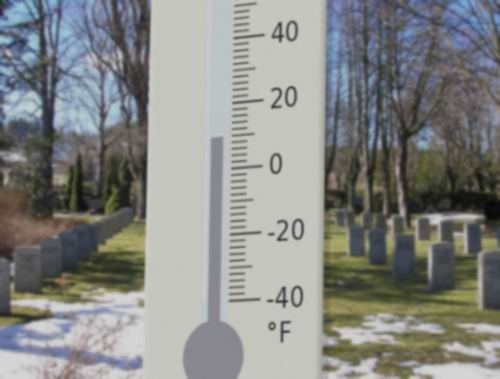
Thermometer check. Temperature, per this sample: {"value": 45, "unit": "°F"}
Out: {"value": 10, "unit": "°F"}
